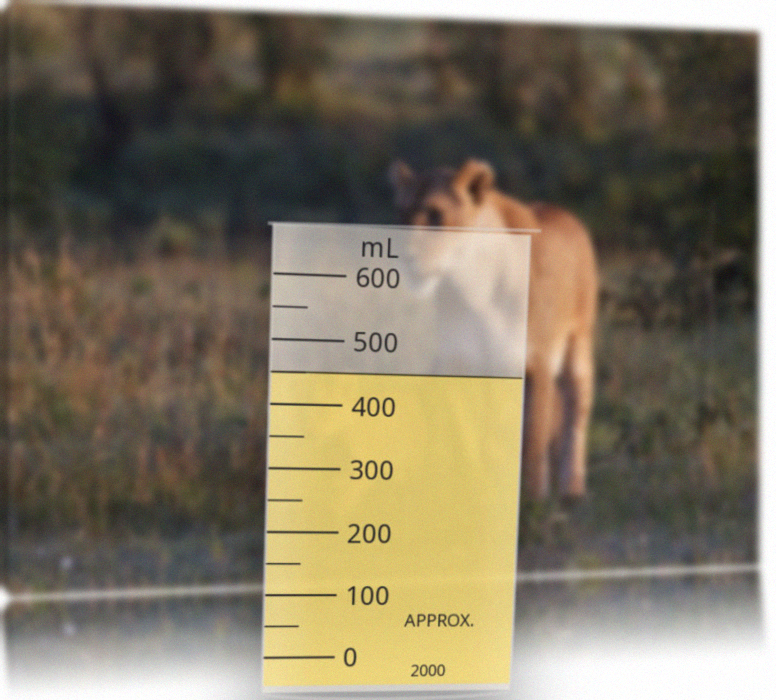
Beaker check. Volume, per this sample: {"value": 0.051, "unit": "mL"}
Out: {"value": 450, "unit": "mL"}
